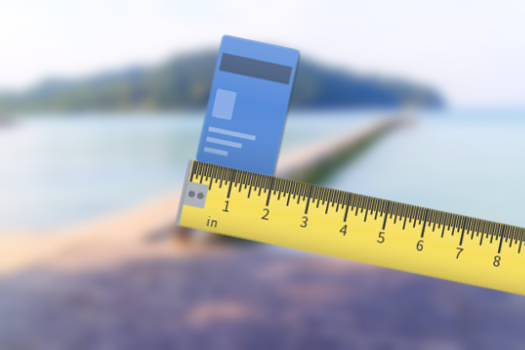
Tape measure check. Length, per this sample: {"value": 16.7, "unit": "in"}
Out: {"value": 2, "unit": "in"}
